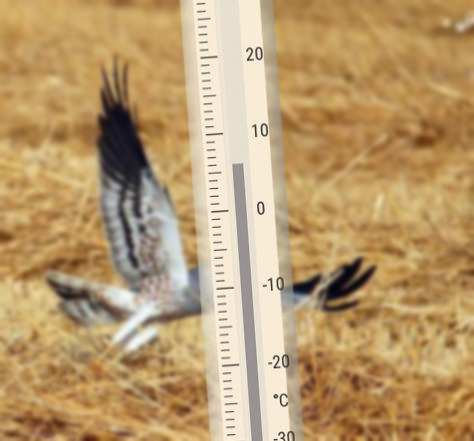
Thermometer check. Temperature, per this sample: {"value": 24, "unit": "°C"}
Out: {"value": 6, "unit": "°C"}
